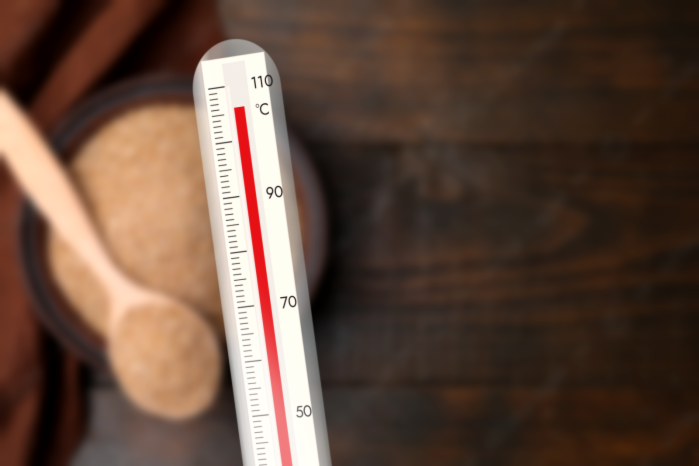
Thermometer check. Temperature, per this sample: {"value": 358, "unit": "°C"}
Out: {"value": 106, "unit": "°C"}
